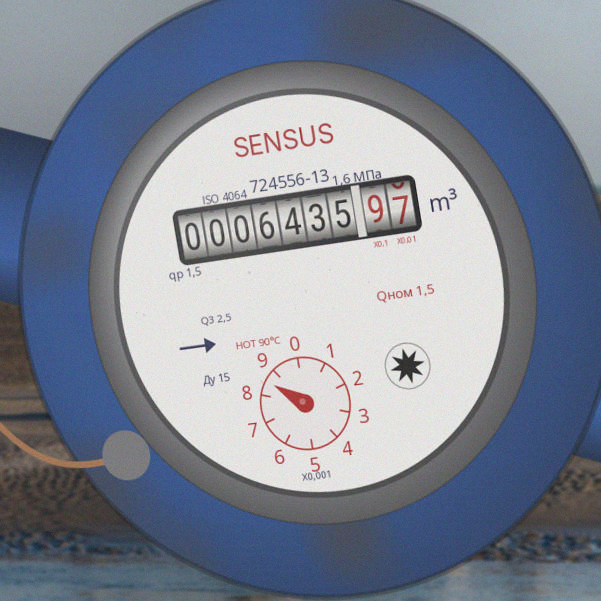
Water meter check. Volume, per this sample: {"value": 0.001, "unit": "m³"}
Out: {"value": 6435.968, "unit": "m³"}
